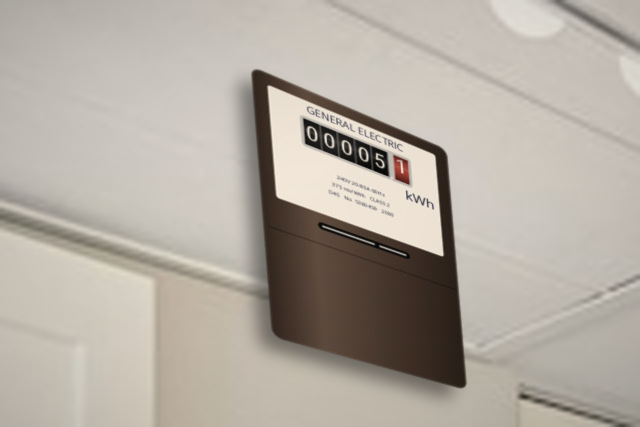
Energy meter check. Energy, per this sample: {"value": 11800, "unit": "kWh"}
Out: {"value": 5.1, "unit": "kWh"}
